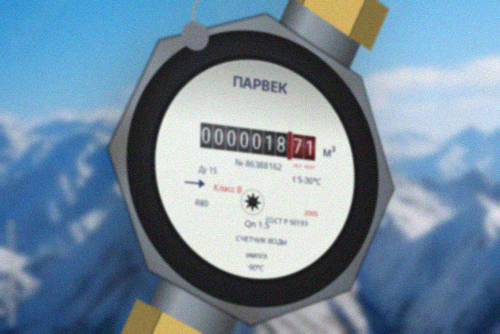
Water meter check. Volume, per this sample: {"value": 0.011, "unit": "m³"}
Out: {"value": 18.71, "unit": "m³"}
